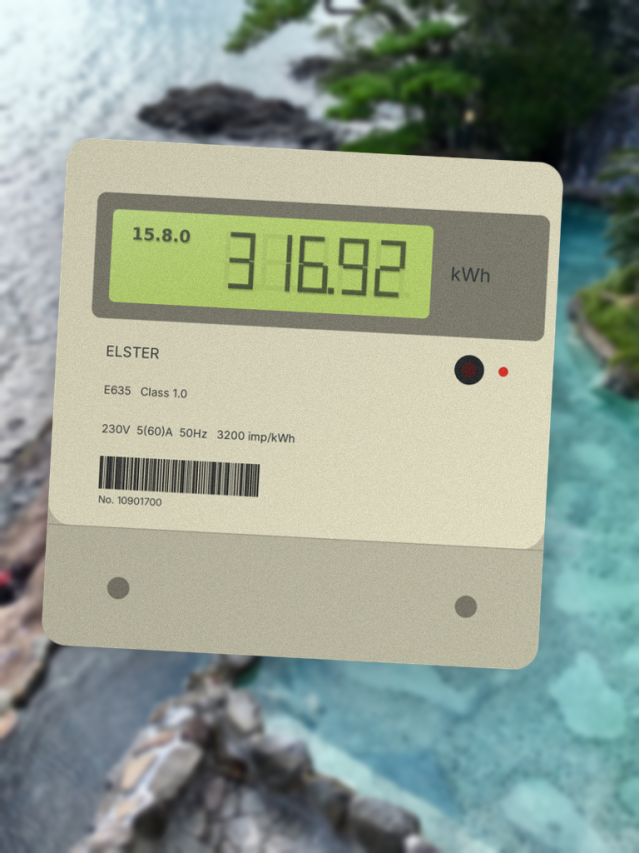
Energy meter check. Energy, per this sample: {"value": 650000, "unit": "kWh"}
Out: {"value": 316.92, "unit": "kWh"}
